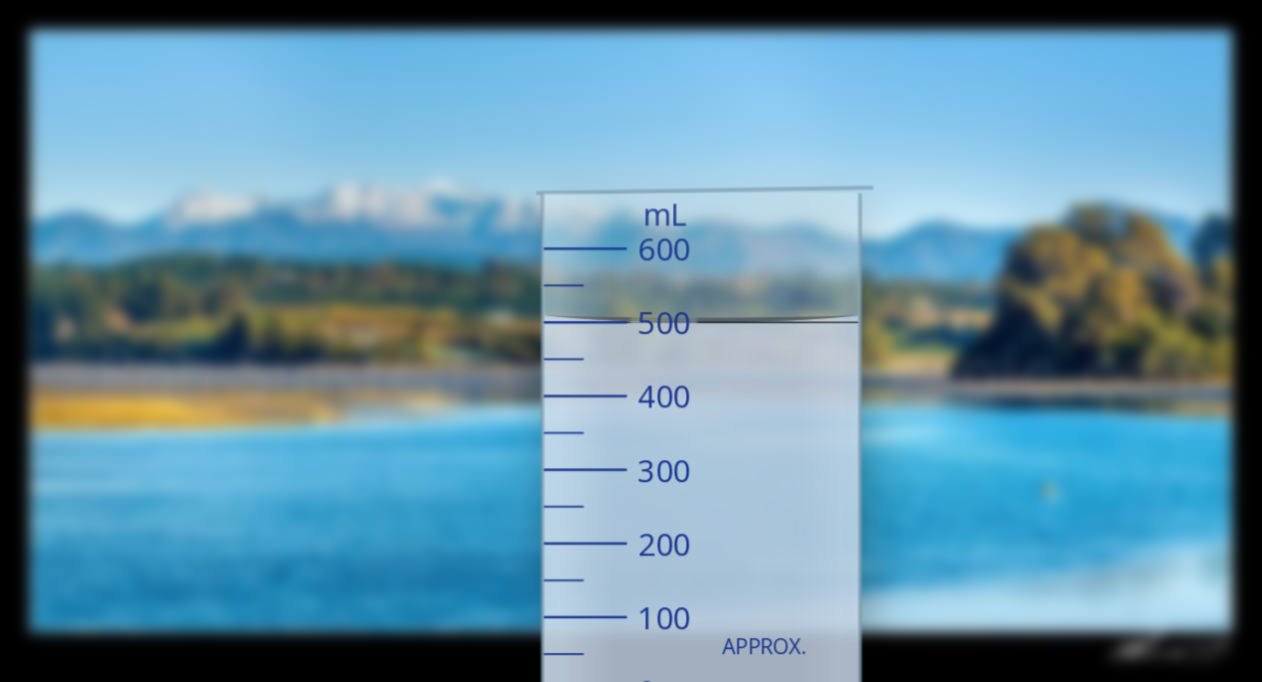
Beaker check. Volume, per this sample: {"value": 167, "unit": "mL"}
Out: {"value": 500, "unit": "mL"}
